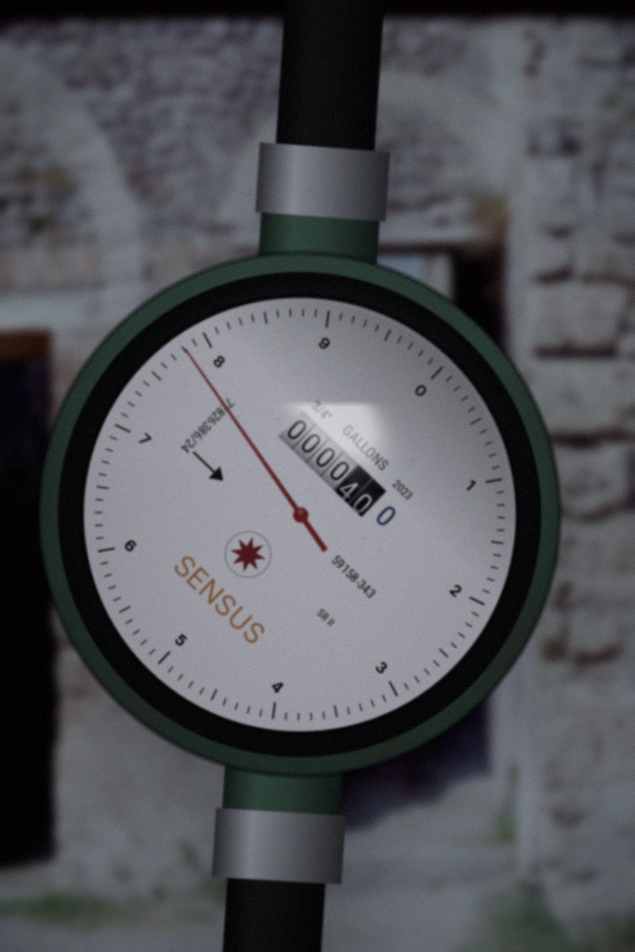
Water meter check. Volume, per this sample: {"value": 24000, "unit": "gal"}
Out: {"value": 397.8, "unit": "gal"}
